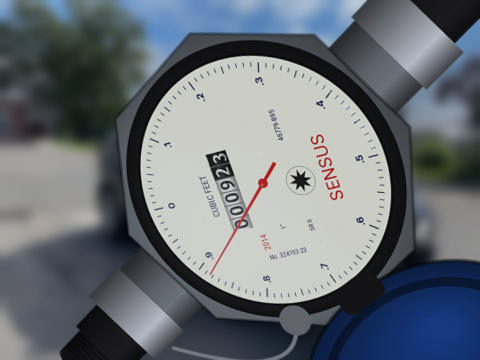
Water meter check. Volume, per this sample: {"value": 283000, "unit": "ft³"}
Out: {"value": 922.88, "unit": "ft³"}
